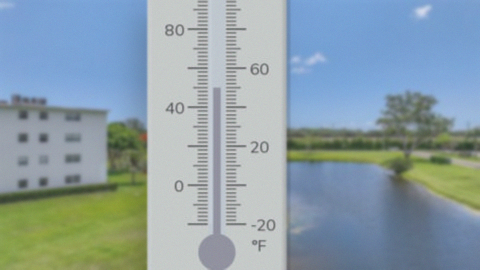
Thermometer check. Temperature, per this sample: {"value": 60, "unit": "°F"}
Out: {"value": 50, "unit": "°F"}
